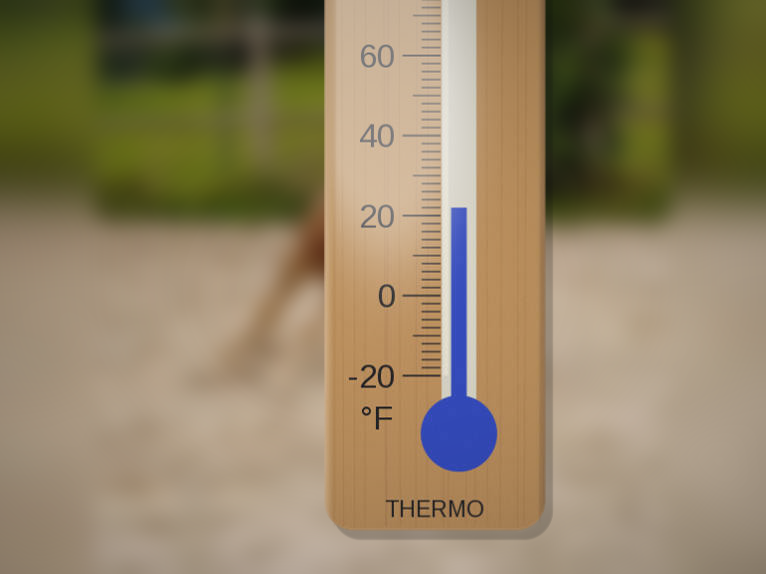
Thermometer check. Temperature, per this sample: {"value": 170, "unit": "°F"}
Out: {"value": 22, "unit": "°F"}
